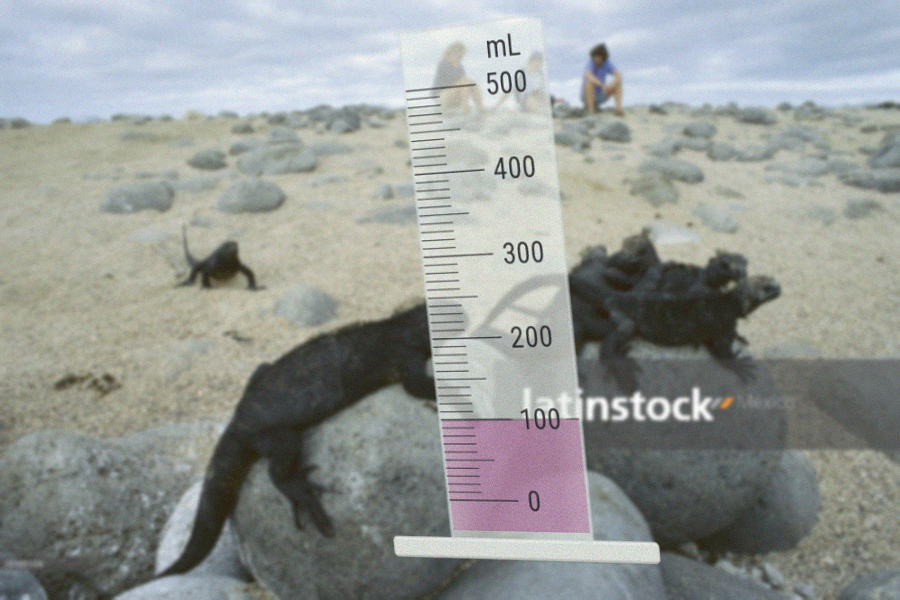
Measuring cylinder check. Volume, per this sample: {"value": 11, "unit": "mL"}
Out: {"value": 100, "unit": "mL"}
